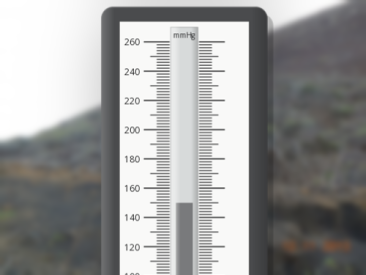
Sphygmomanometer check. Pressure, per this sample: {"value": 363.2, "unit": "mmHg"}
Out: {"value": 150, "unit": "mmHg"}
